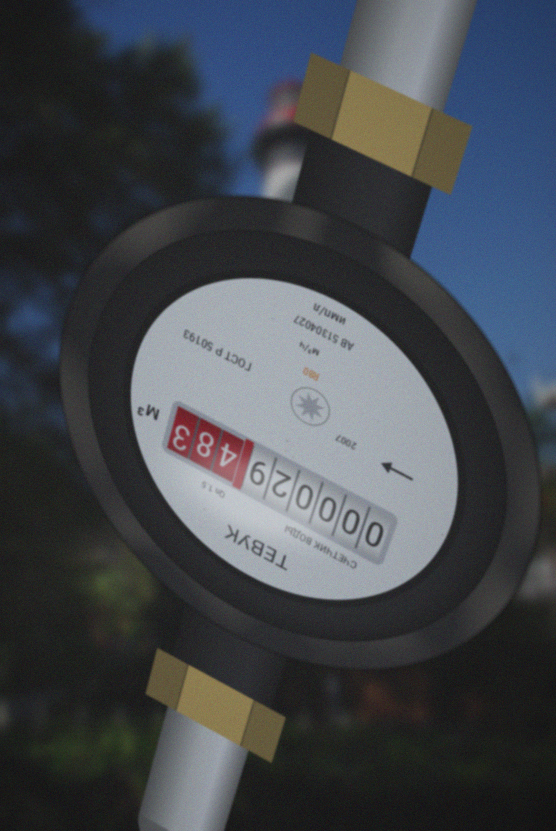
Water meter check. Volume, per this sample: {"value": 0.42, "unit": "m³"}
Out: {"value": 29.483, "unit": "m³"}
